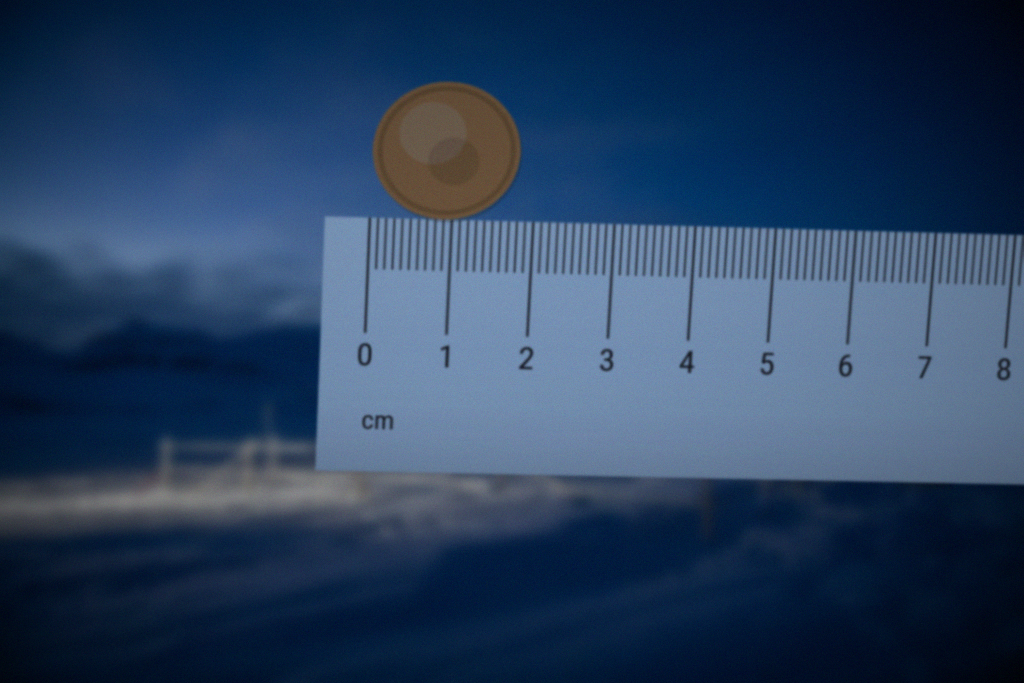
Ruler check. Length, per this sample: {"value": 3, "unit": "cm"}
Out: {"value": 1.8, "unit": "cm"}
